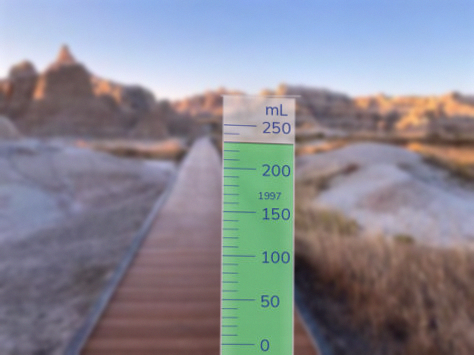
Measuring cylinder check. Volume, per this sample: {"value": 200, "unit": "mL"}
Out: {"value": 230, "unit": "mL"}
